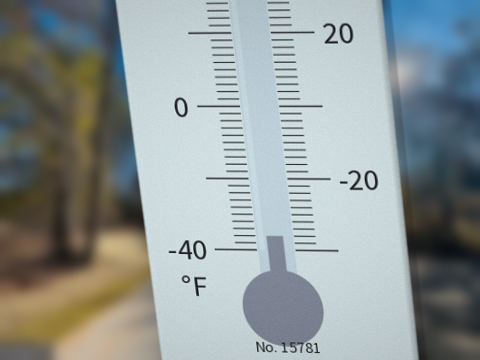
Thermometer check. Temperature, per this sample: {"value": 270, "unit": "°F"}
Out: {"value": -36, "unit": "°F"}
